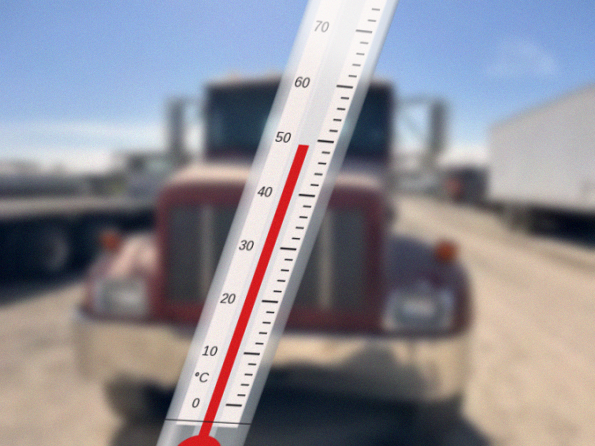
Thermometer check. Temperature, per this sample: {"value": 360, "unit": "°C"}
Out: {"value": 49, "unit": "°C"}
